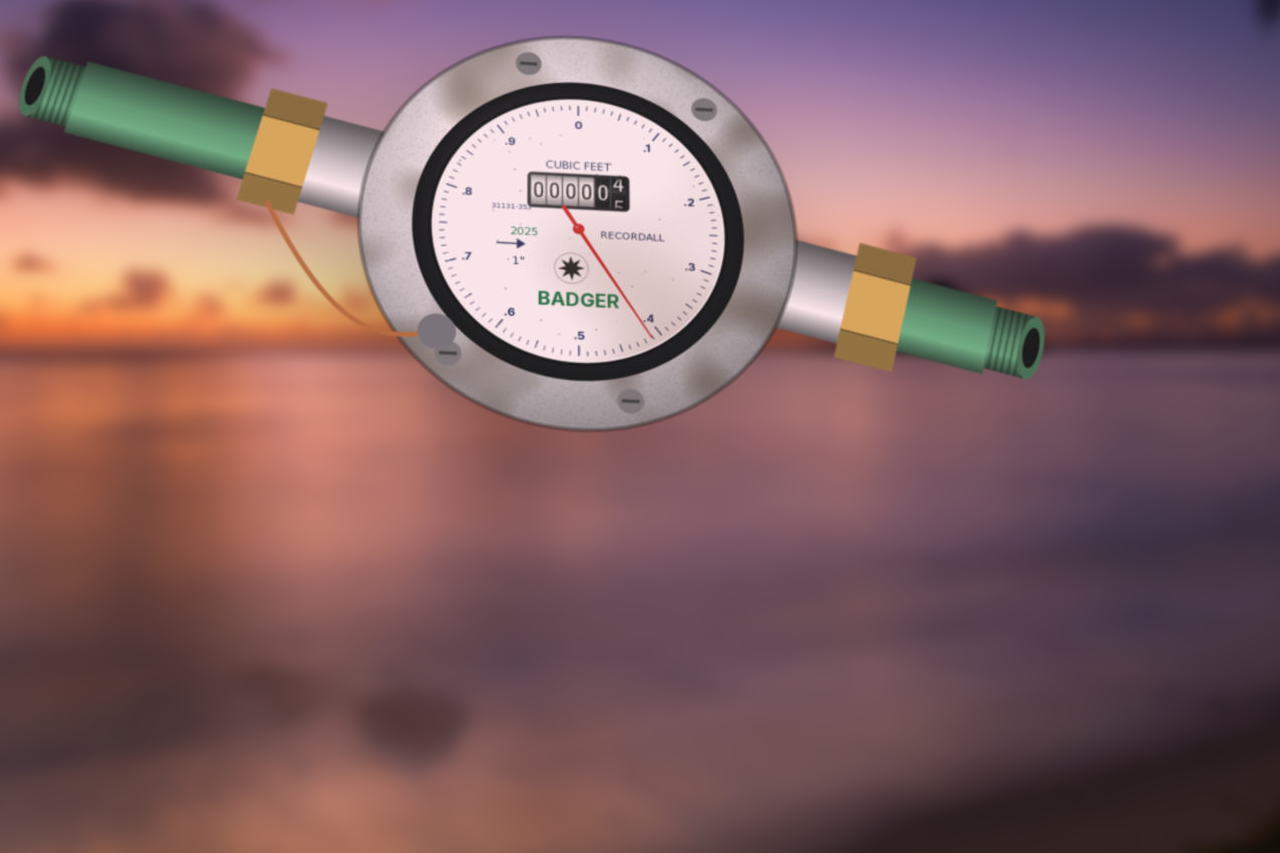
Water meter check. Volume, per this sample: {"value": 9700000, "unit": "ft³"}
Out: {"value": 4.41, "unit": "ft³"}
